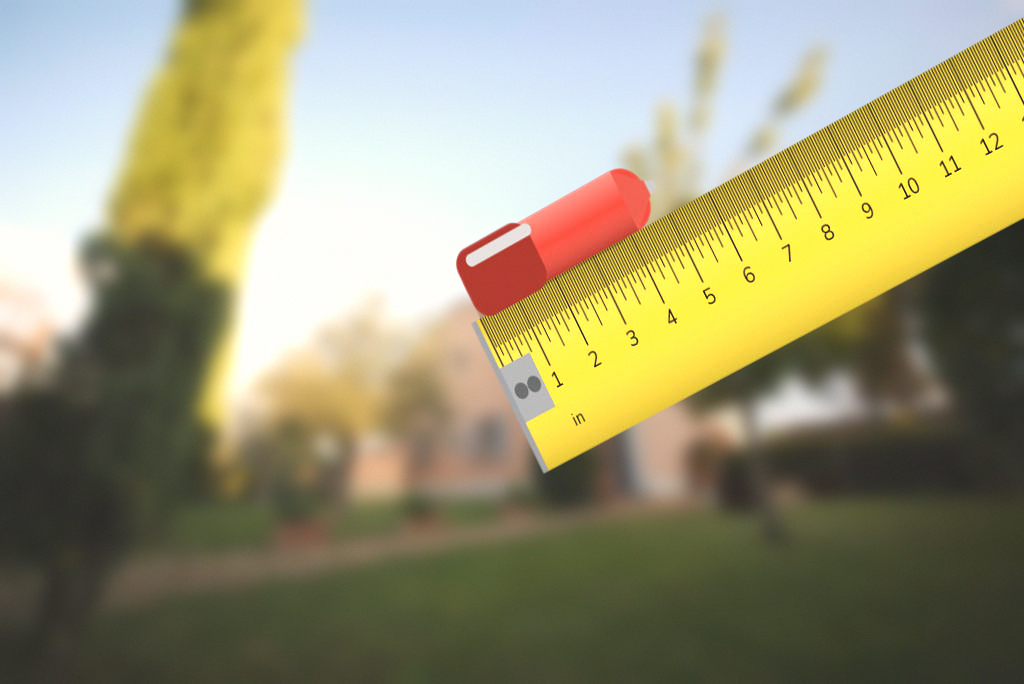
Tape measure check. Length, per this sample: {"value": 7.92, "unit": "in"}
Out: {"value": 5, "unit": "in"}
